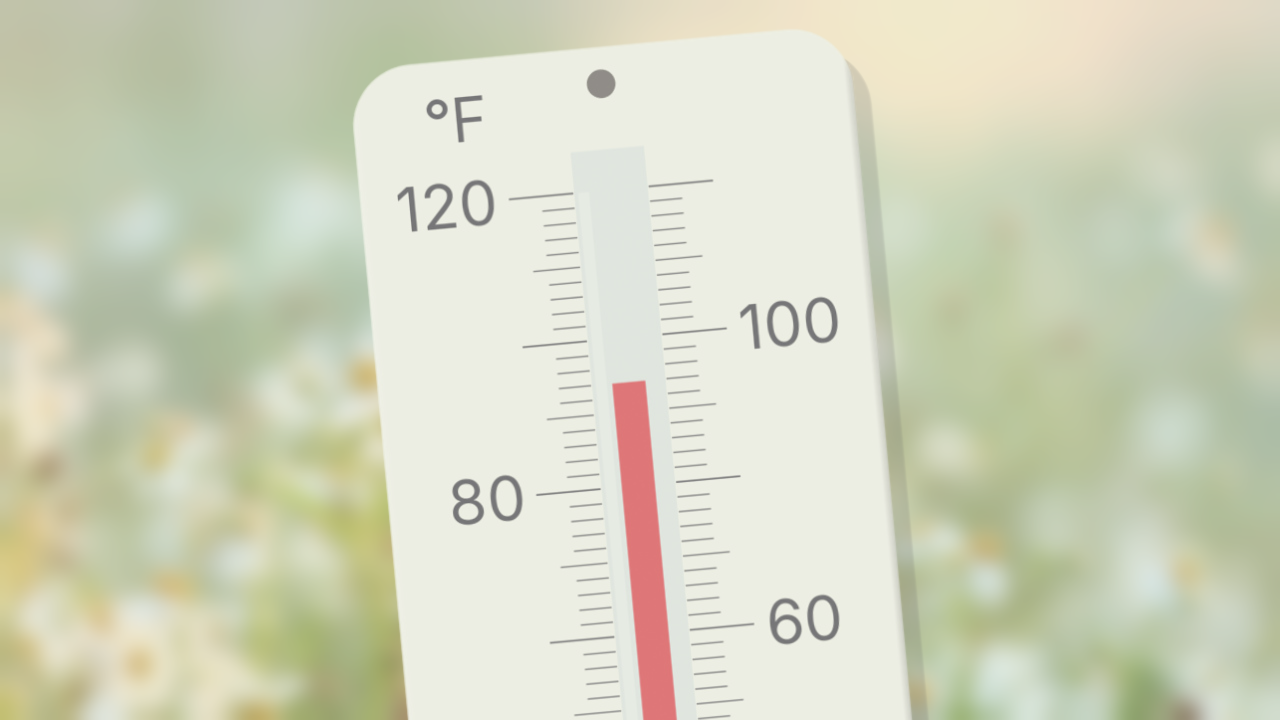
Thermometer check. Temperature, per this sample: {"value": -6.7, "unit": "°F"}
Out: {"value": 94, "unit": "°F"}
